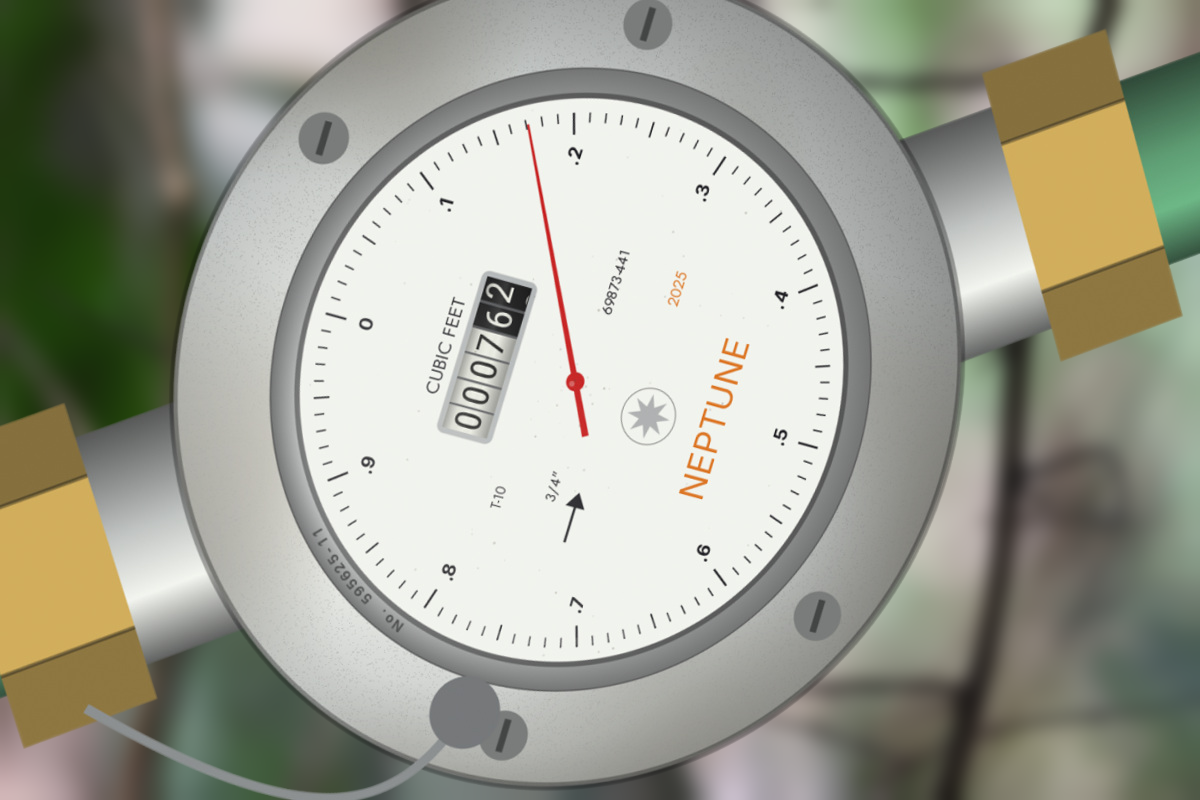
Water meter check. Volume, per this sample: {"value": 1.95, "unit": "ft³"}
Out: {"value": 762.17, "unit": "ft³"}
